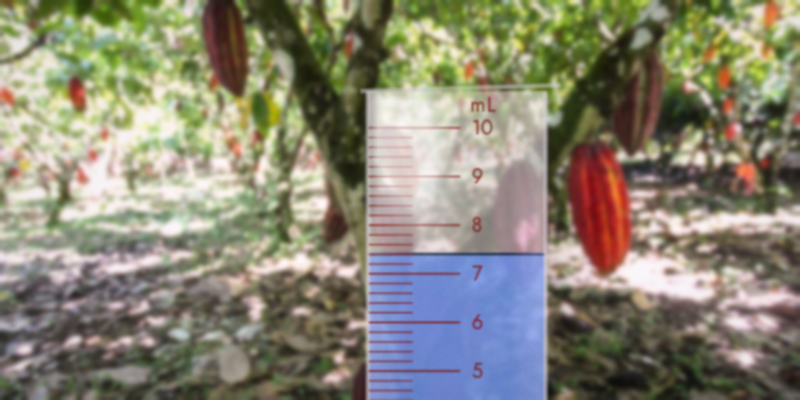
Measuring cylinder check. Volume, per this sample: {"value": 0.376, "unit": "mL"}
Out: {"value": 7.4, "unit": "mL"}
